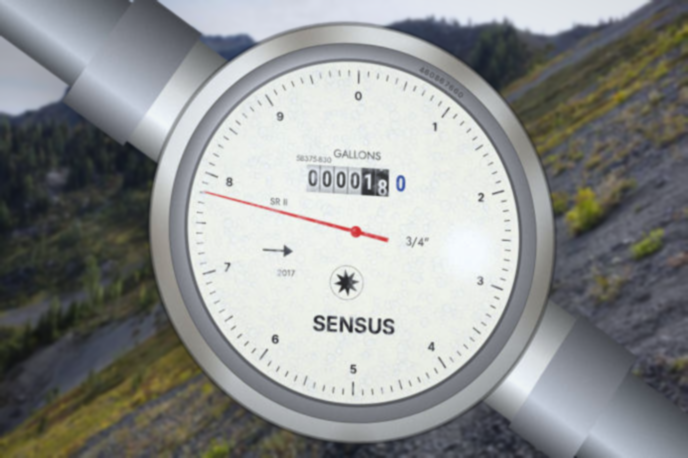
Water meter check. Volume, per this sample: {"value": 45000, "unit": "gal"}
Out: {"value": 177.8, "unit": "gal"}
